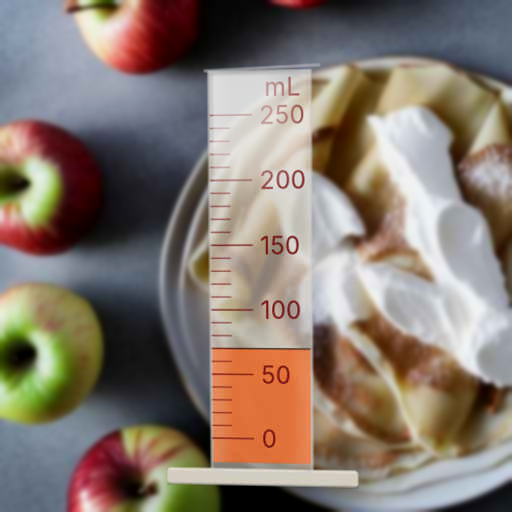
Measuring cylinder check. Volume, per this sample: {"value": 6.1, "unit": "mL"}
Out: {"value": 70, "unit": "mL"}
